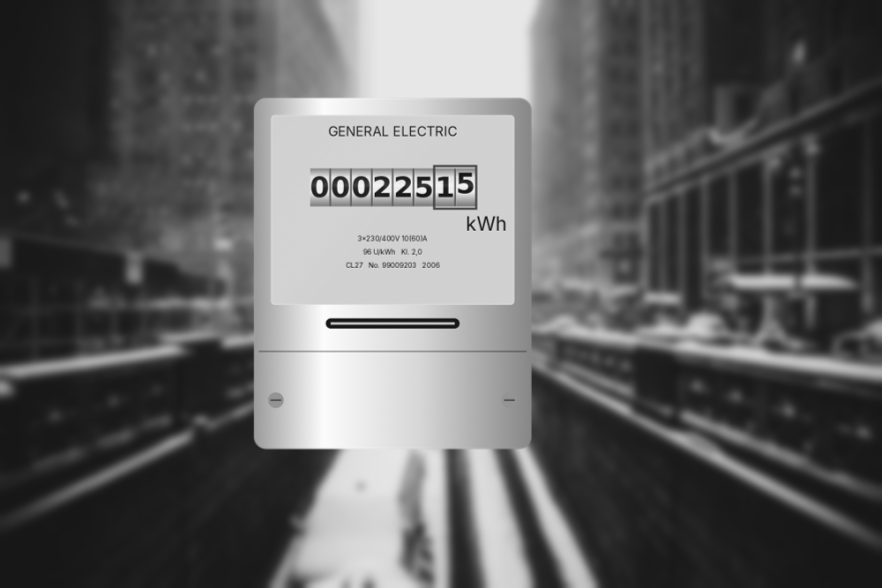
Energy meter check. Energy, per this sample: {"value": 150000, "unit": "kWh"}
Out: {"value": 225.15, "unit": "kWh"}
